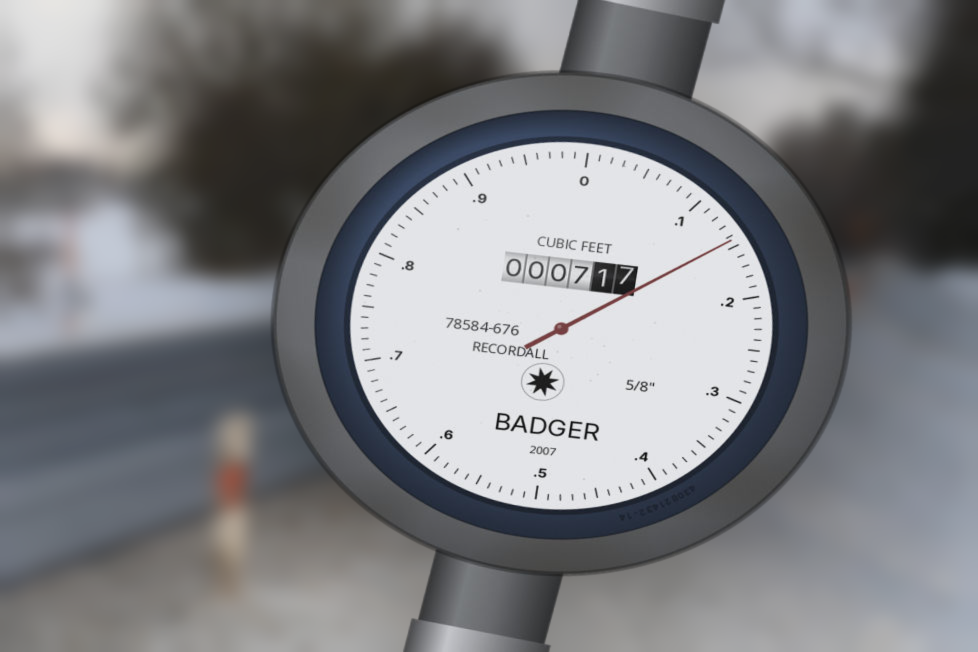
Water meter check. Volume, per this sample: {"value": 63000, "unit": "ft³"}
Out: {"value": 717.14, "unit": "ft³"}
